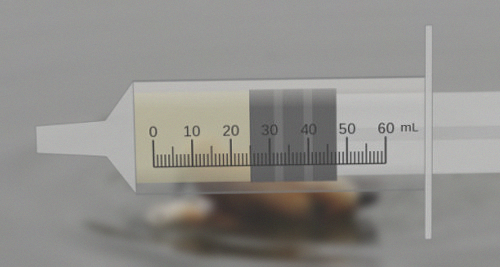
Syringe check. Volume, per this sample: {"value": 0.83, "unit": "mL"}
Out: {"value": 25, "unit": "mL"}
